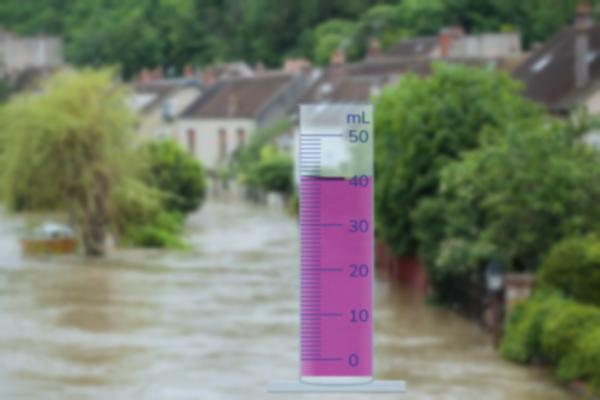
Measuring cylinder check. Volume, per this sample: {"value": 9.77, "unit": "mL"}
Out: {"value": 40, "unit": "mL"}
